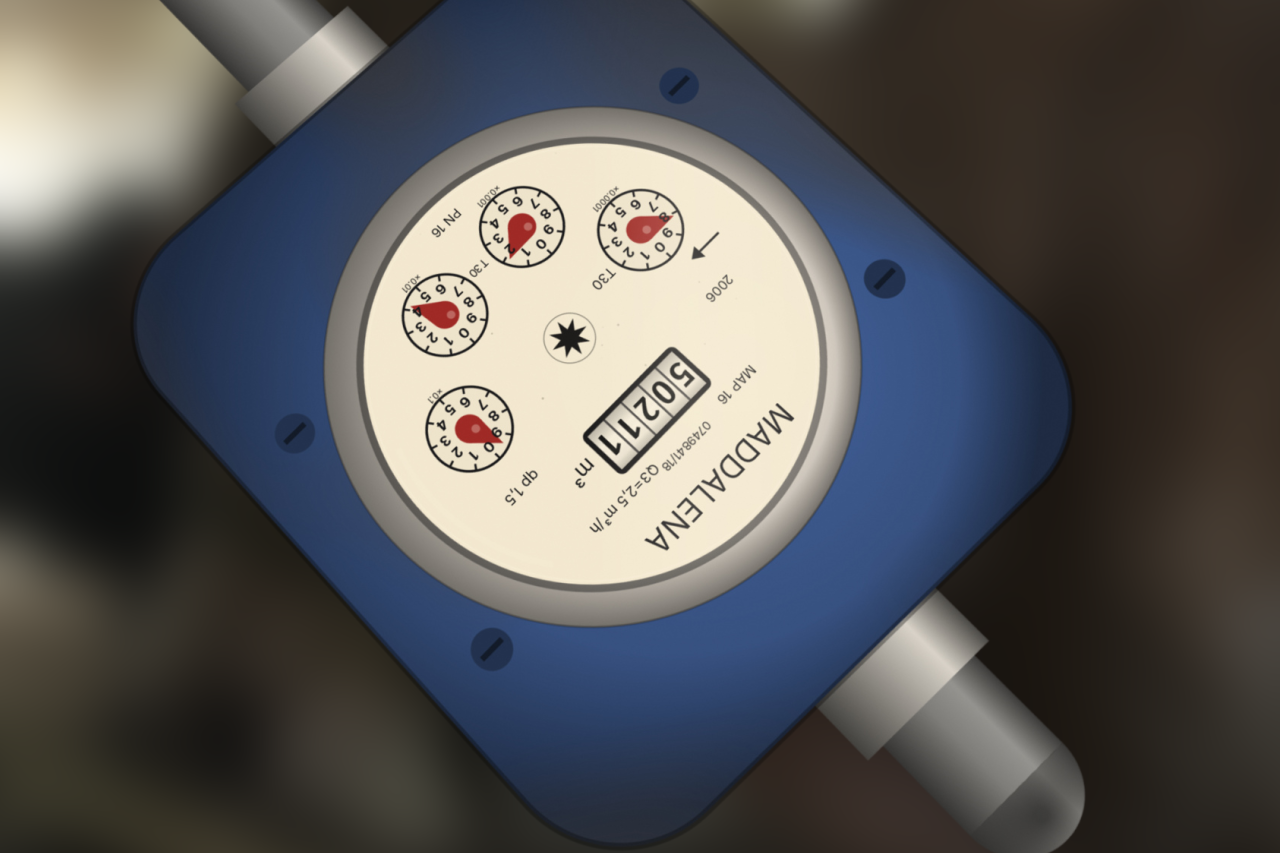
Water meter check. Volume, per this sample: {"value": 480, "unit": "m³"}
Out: {"value": 50210.9418, "unit": "m³"}
